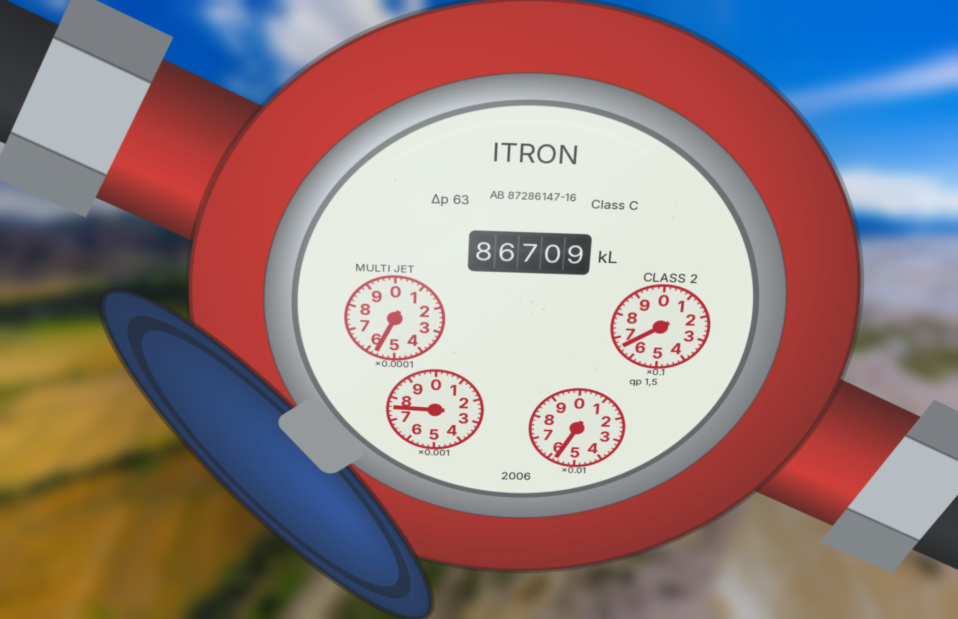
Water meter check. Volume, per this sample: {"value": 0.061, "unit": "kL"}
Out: {"value": 86709.6575, "unit": "kL"}
